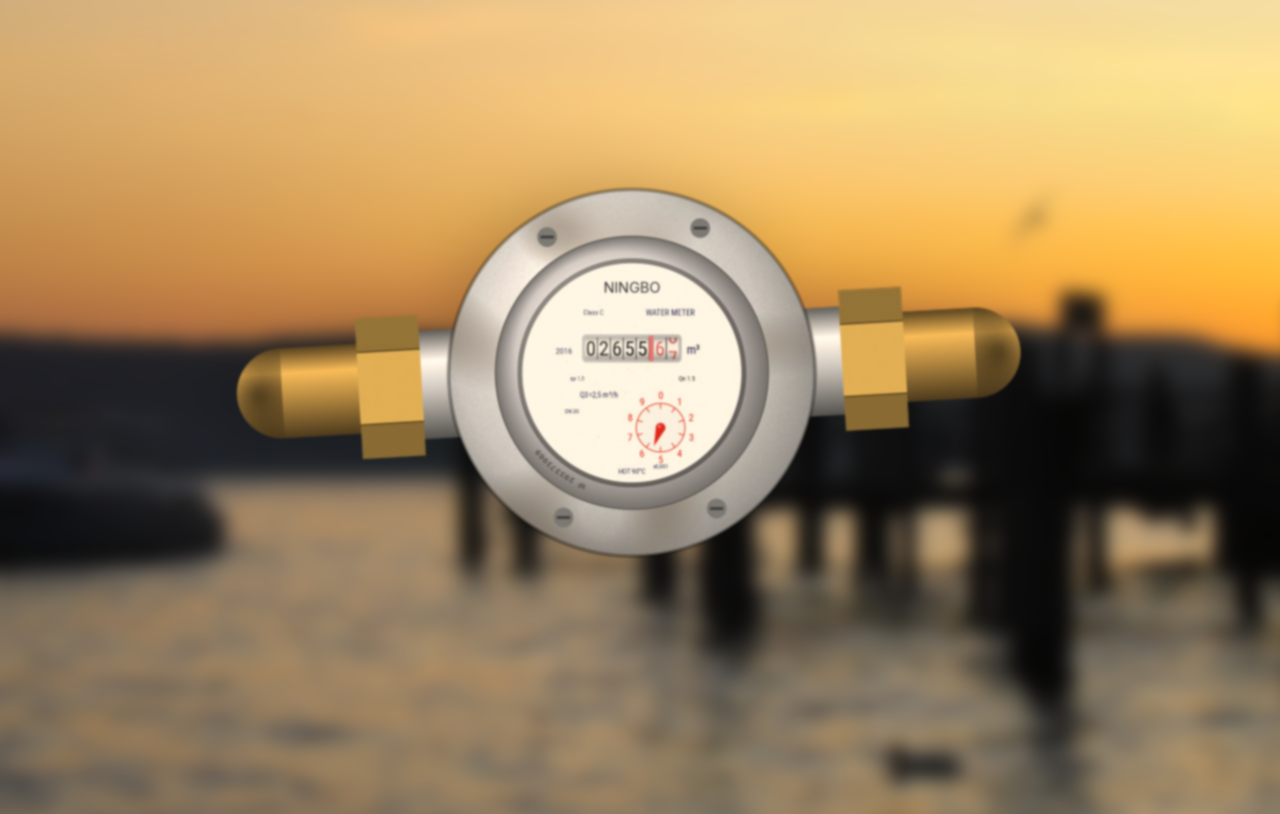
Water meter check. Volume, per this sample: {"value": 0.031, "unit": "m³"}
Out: {"value": 2655.665, "unit": "m³"}
